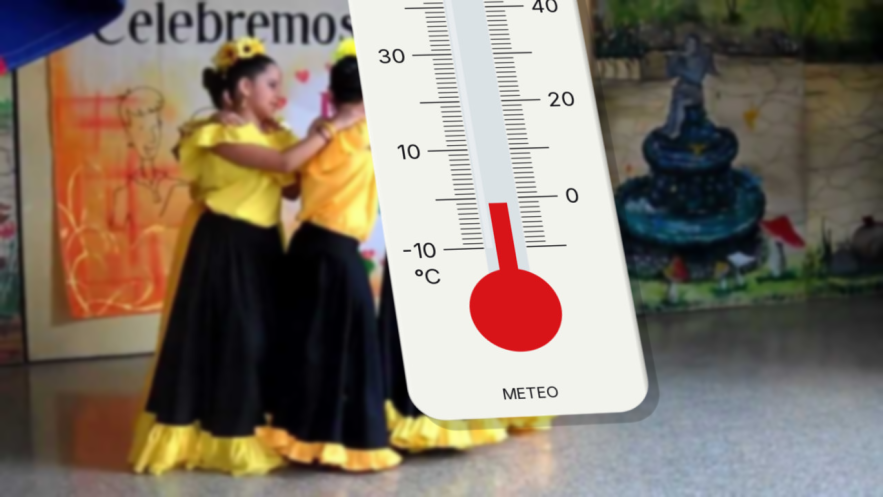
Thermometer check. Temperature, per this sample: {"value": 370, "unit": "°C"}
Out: {"value": -1, "unit": "°C"}
